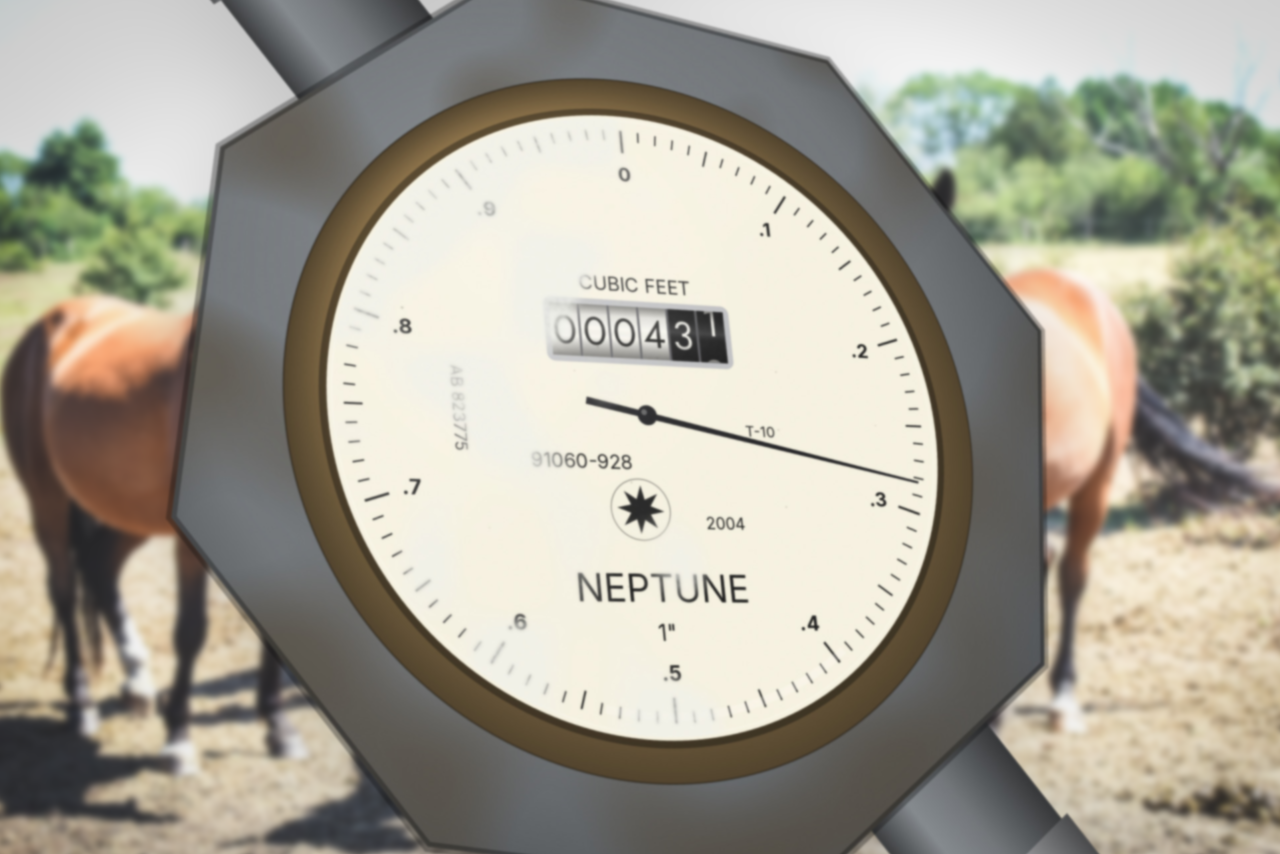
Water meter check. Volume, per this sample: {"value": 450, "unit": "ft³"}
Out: {"value": 431.28, "unit": "ft³"}
